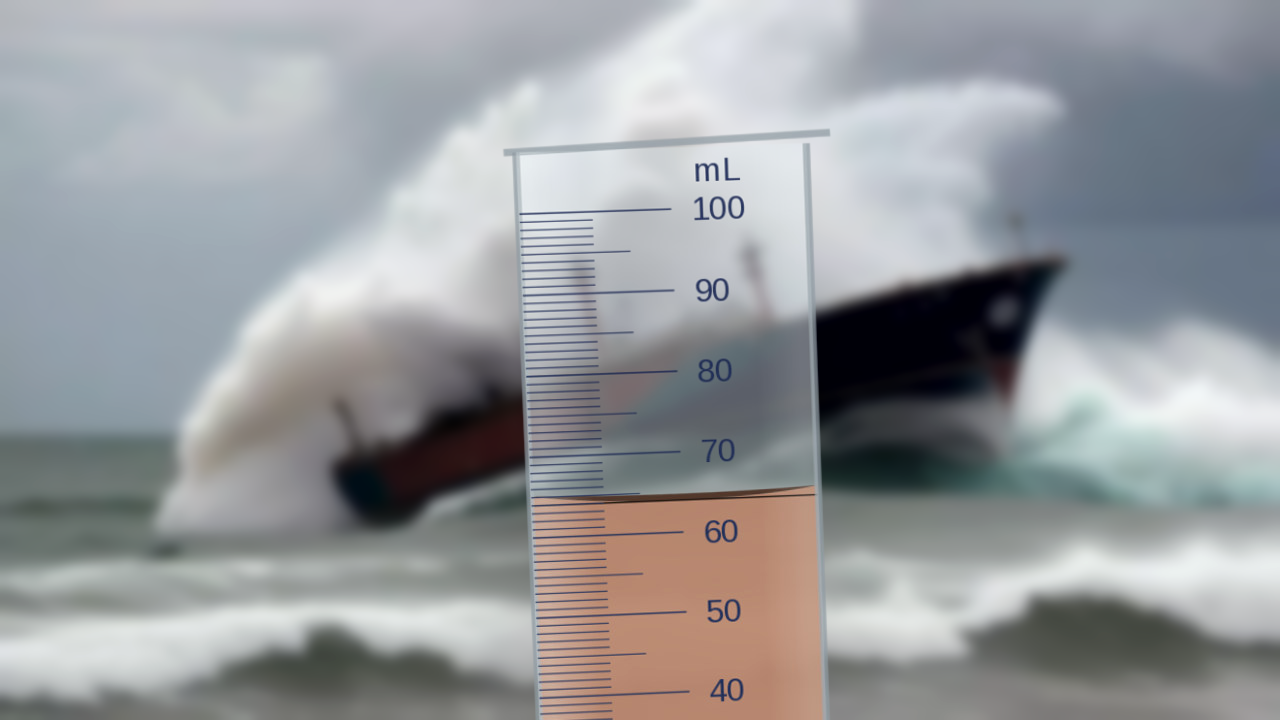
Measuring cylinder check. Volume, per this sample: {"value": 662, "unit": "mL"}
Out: {"value": 64, "unit": "mL"}
